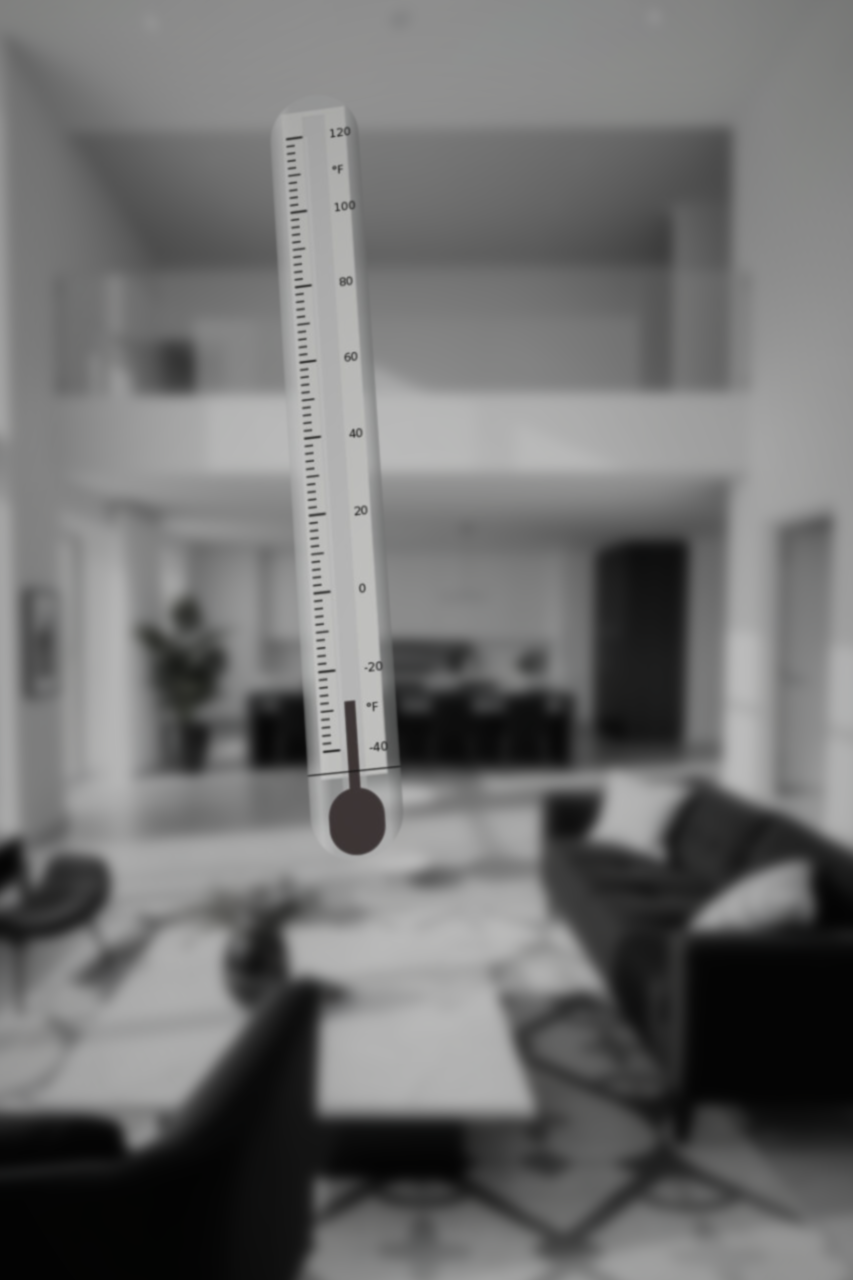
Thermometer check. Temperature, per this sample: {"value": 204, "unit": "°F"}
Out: {"value": -28, "unit": "°F"}
